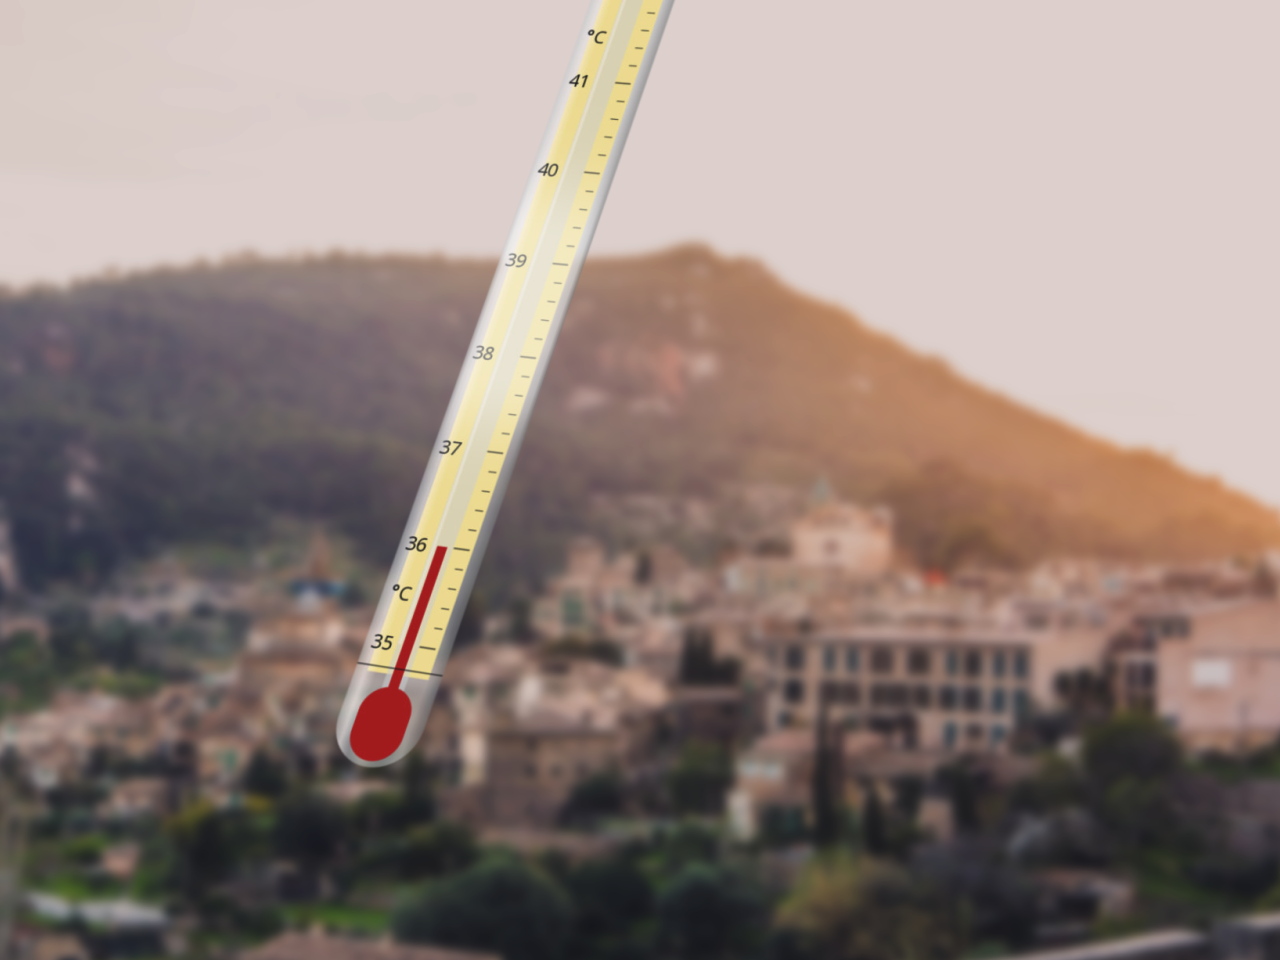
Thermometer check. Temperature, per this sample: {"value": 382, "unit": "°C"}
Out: {"value": 36, "unit": "°C"}
